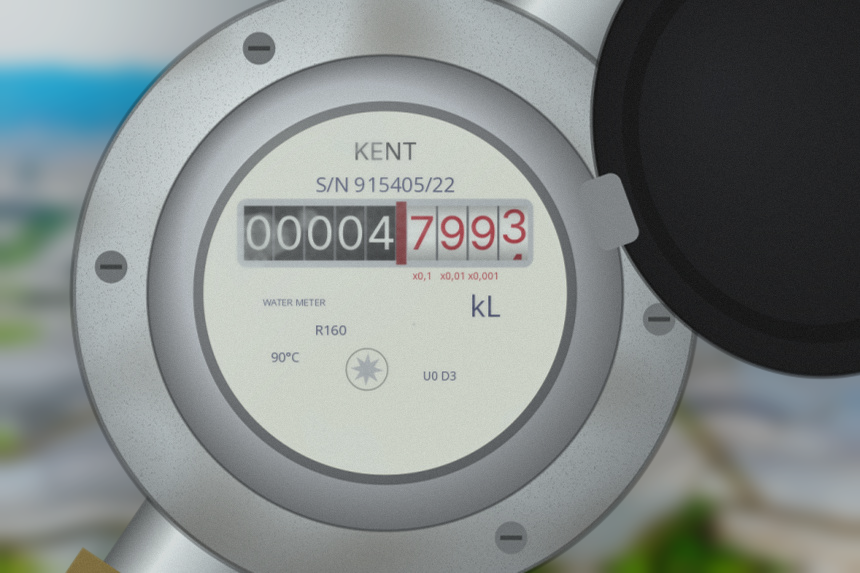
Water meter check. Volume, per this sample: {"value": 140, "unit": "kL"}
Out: {"value": 4.7993, "unit": "kL"}
